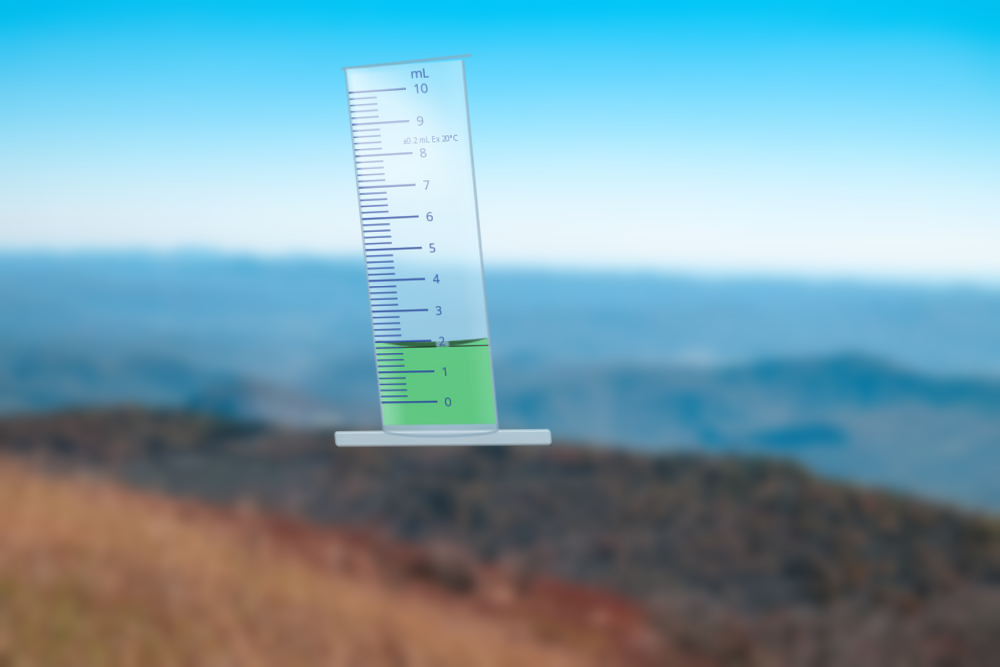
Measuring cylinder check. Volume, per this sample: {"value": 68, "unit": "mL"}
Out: {"value": 1.8, "unit": "mL"}
